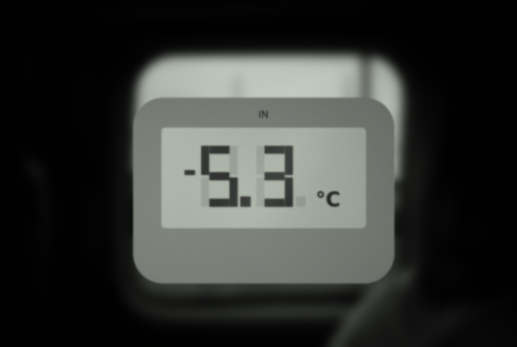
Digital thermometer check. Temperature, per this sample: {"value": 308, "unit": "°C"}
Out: {"value": -5.3, "unit": "°C"}
